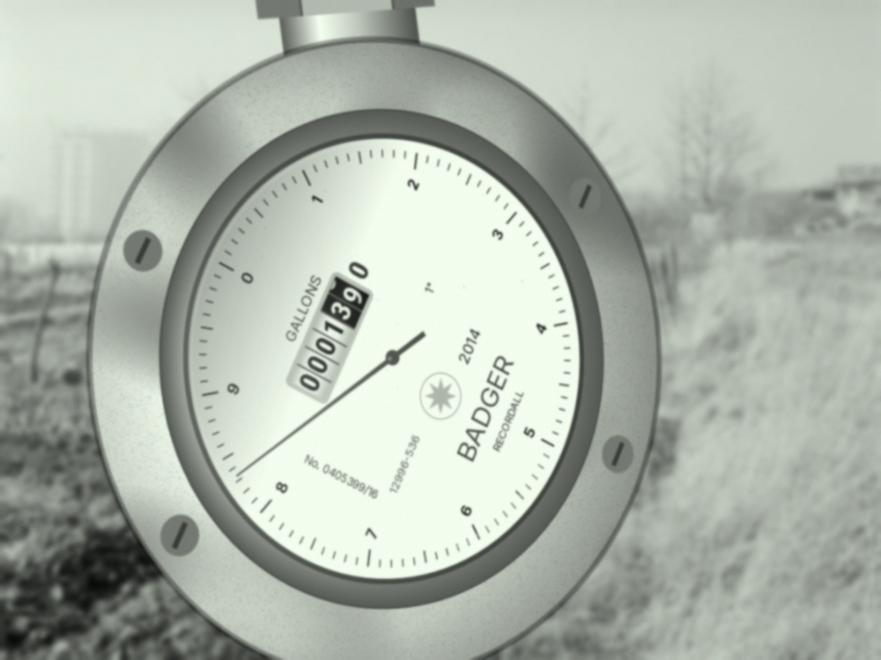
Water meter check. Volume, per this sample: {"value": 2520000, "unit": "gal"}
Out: {"value": 1388.3, "unit": "gal"}
